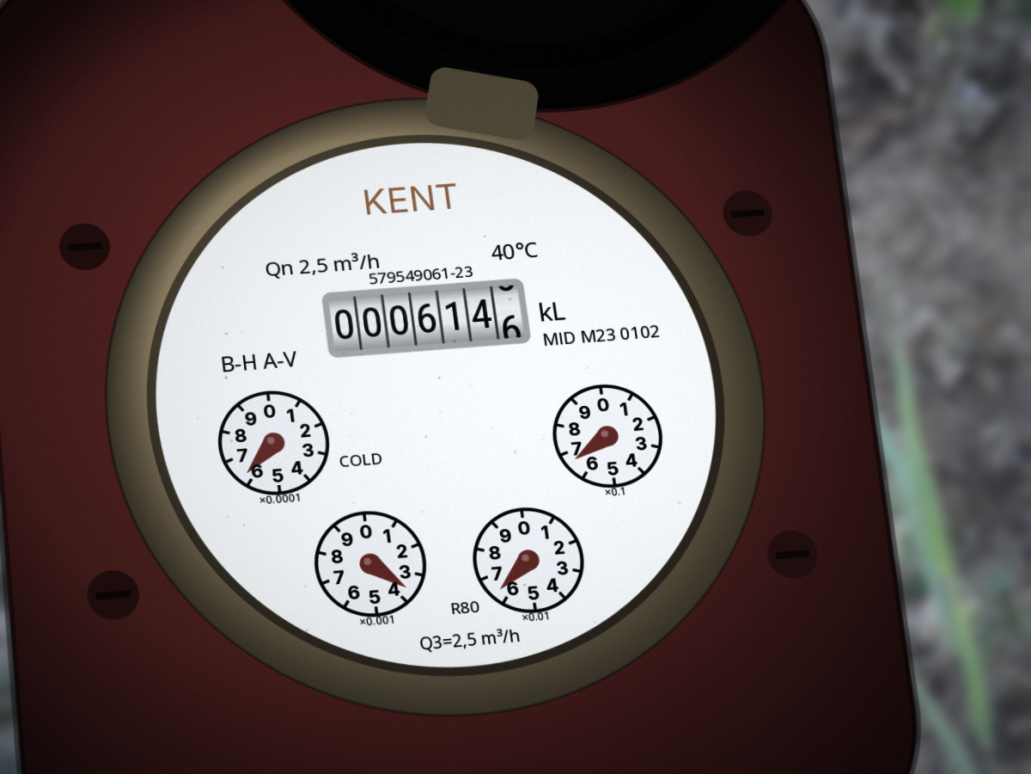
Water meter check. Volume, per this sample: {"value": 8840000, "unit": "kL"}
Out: {"value": 6145.6636, "unit": "kL"}
